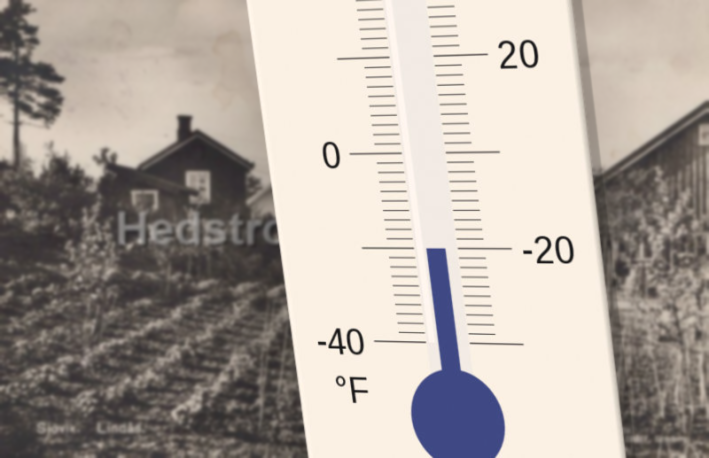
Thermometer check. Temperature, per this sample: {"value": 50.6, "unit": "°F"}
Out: {"value": -20, "unit": "°F"}
